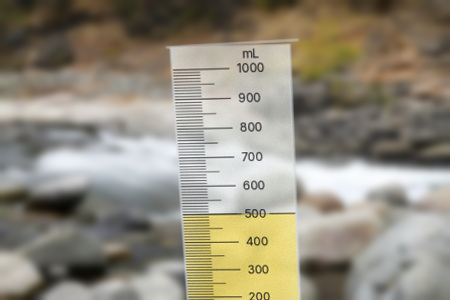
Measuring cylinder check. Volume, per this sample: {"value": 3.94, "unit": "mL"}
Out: {"value": 500, "unit": "mL"}
